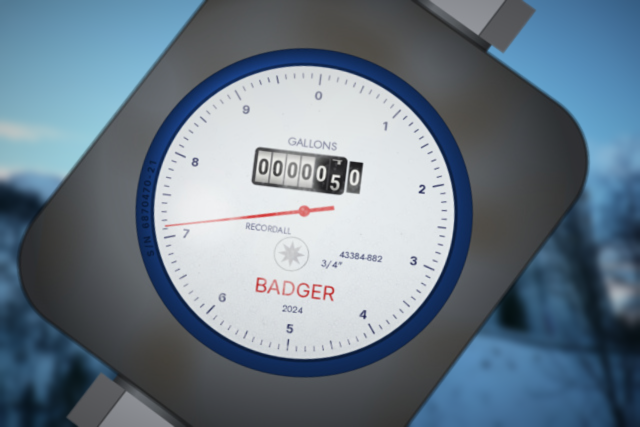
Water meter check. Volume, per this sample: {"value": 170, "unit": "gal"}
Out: {"value": 47.1, "unit": "gal"}
